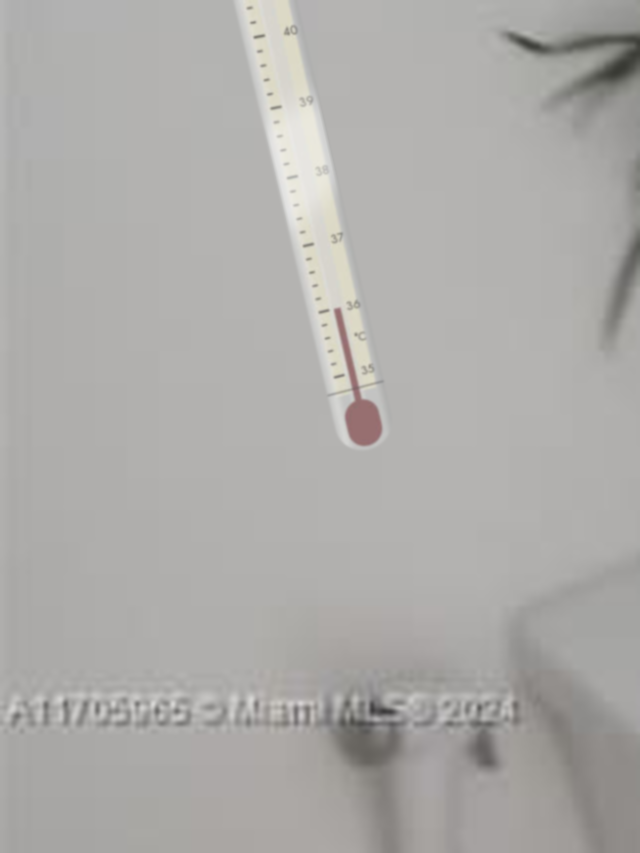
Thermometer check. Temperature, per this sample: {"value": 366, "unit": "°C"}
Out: {"value": 36, "unit": "°C"}
